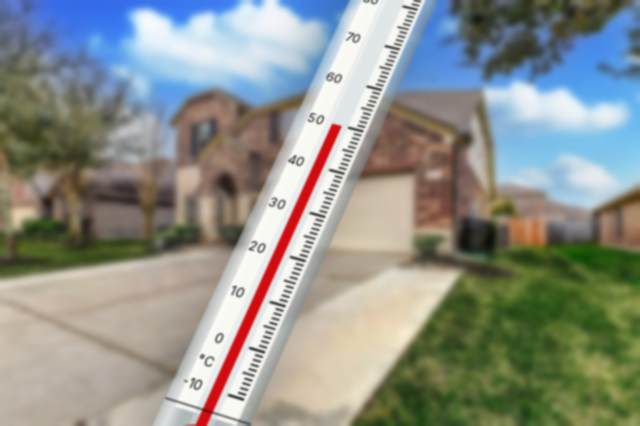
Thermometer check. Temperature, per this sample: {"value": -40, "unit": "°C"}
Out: {"value": 50, "unit": "°C"}
